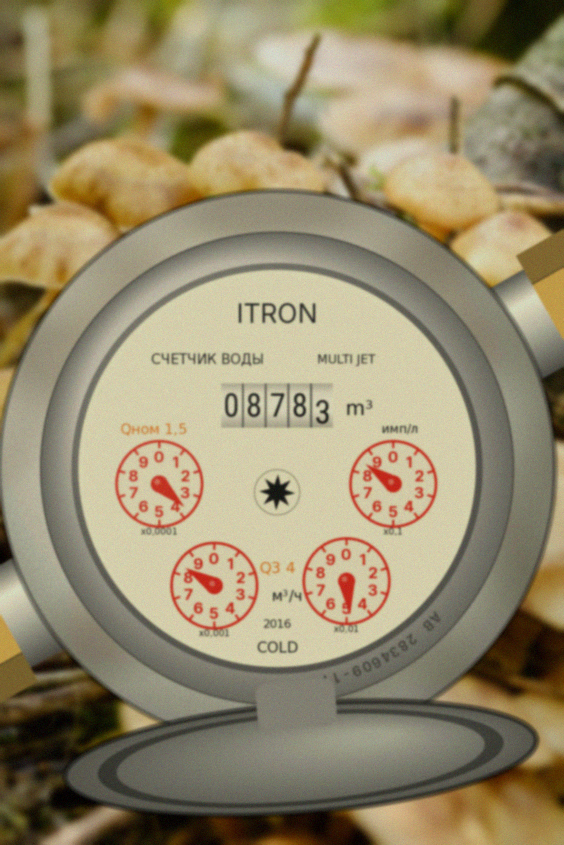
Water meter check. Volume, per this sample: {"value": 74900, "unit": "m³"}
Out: {"value": 8782.8483, "unit": "m³"}
